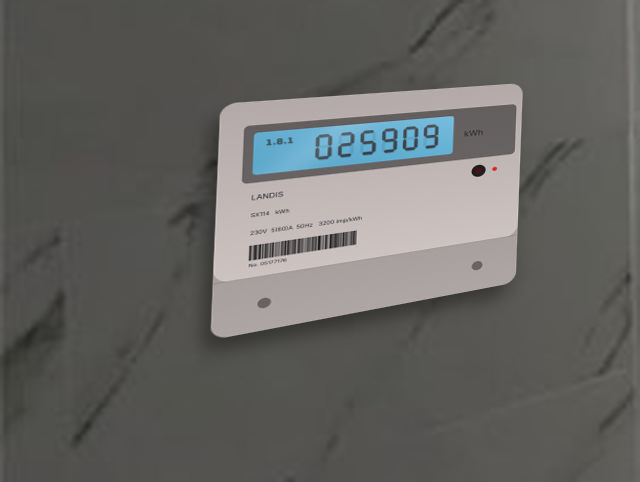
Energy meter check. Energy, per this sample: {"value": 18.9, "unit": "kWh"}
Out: {"value": 25909, "unit": "kWh"}
